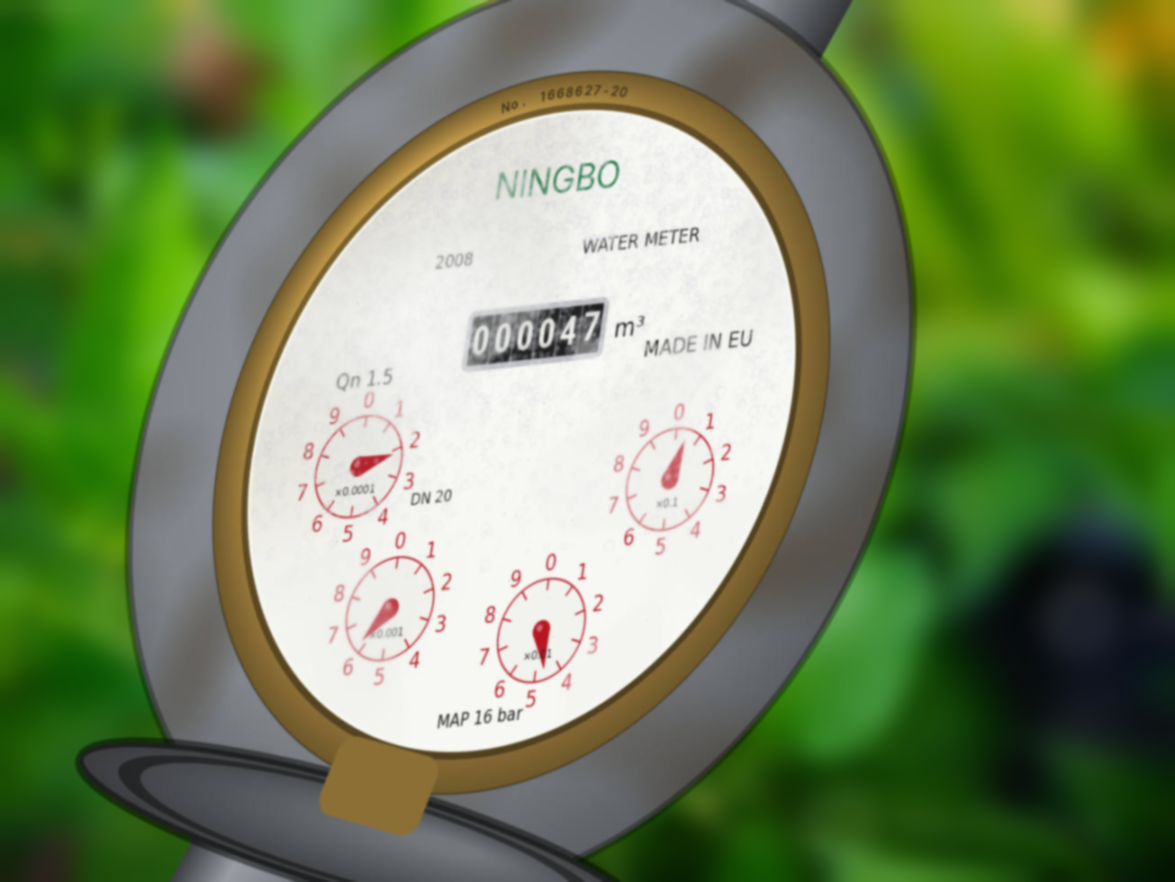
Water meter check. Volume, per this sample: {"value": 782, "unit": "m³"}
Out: {"value": 47.0462, "unit": "m³"}
